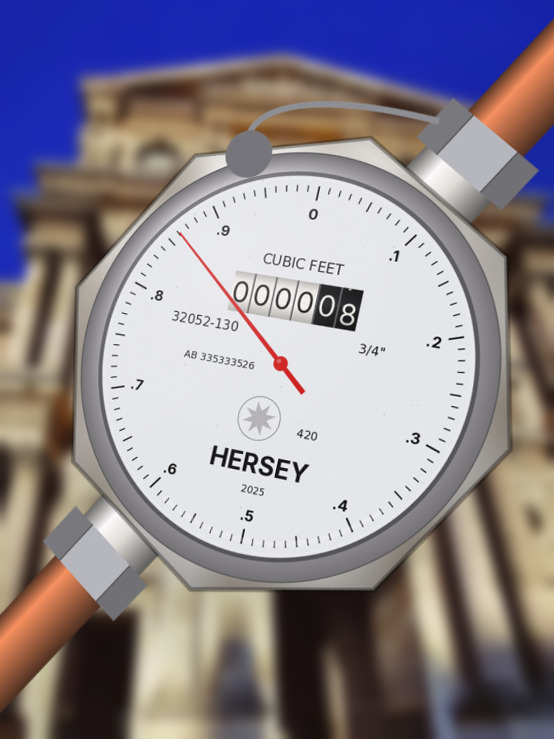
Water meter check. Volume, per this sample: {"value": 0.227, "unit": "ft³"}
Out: {"value": 7.86, "unit": "ft³"}
